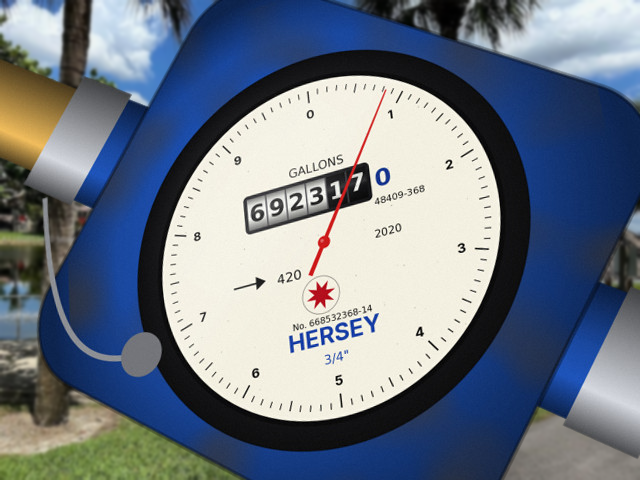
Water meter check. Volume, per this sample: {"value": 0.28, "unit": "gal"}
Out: {"value": 6923170.8, "unit": "gal"}
